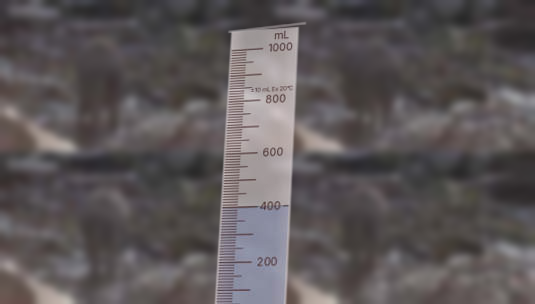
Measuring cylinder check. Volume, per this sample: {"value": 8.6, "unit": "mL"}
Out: {"value": 400, "unit": "mL"}
